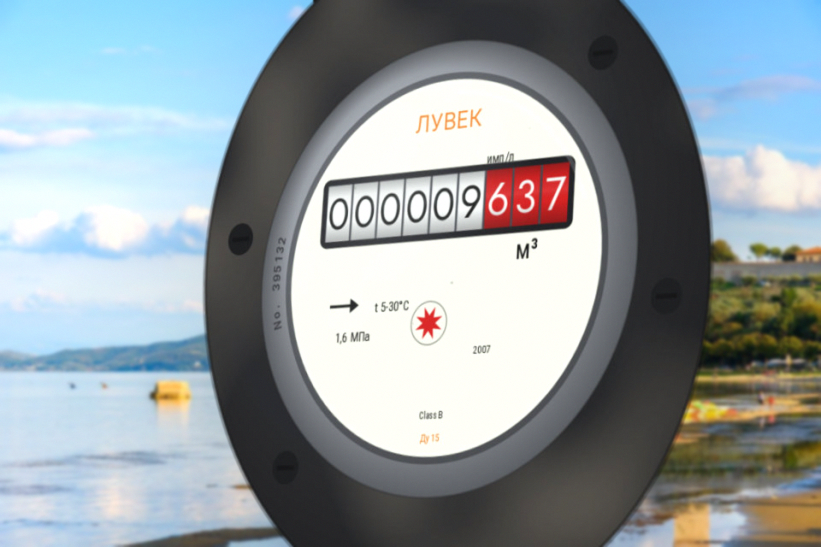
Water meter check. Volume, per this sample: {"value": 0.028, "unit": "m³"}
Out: {"value": 9.637, "unit": "m³"}
